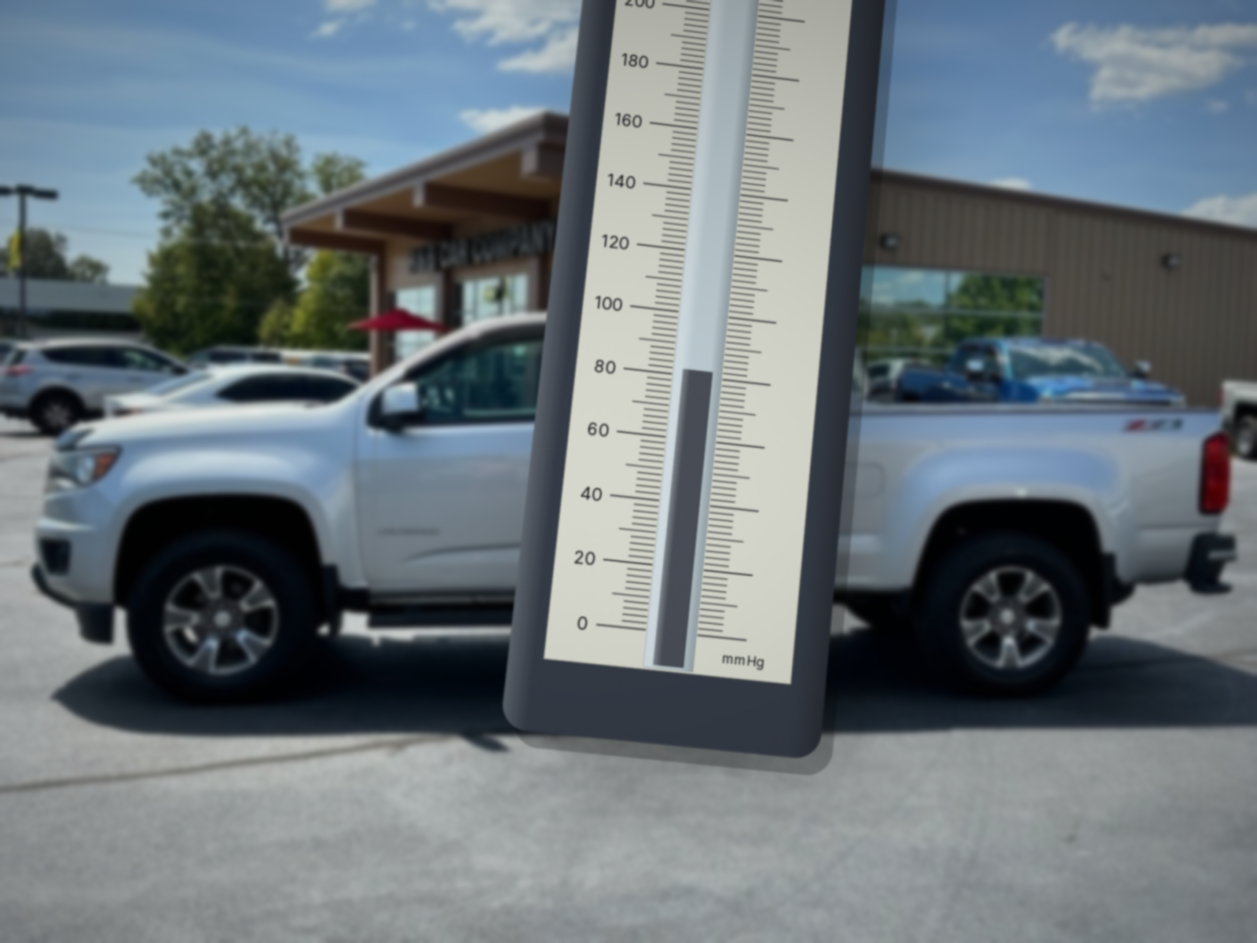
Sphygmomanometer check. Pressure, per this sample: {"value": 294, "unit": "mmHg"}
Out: {"value": 82, "unit": "mmHg"}
